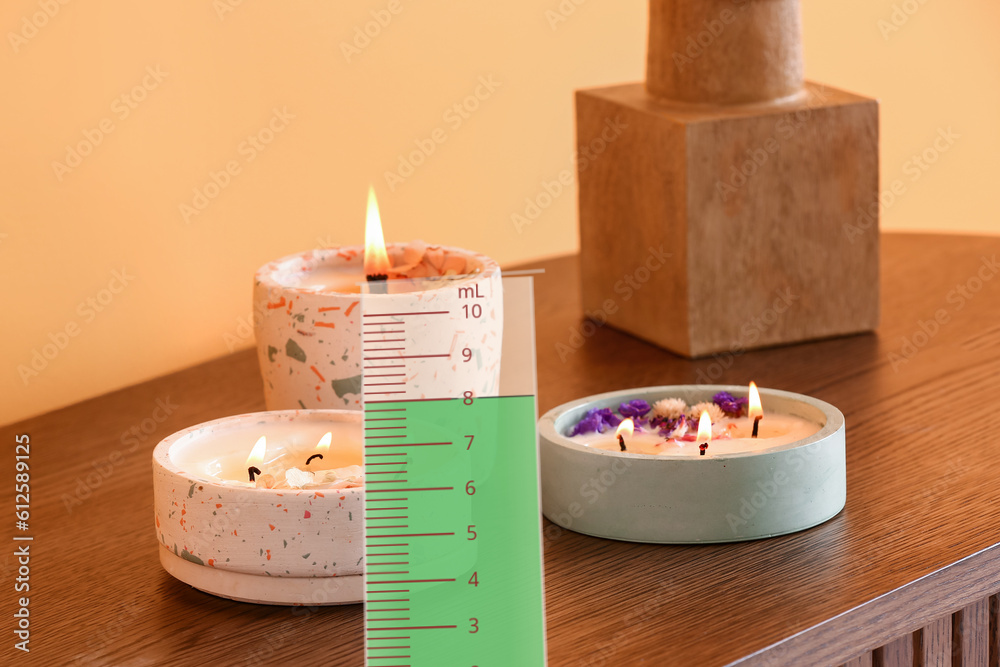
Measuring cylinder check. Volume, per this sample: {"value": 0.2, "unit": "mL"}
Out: {"value": 8, "unit": "mL"}
